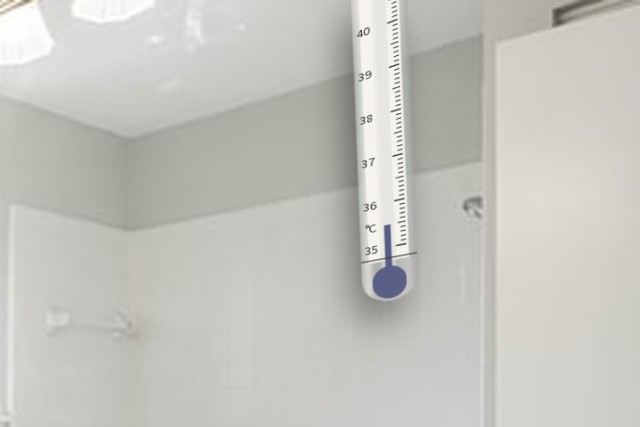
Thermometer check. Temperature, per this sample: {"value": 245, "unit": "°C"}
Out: {"value": 35.5, "unit": "°C"}
